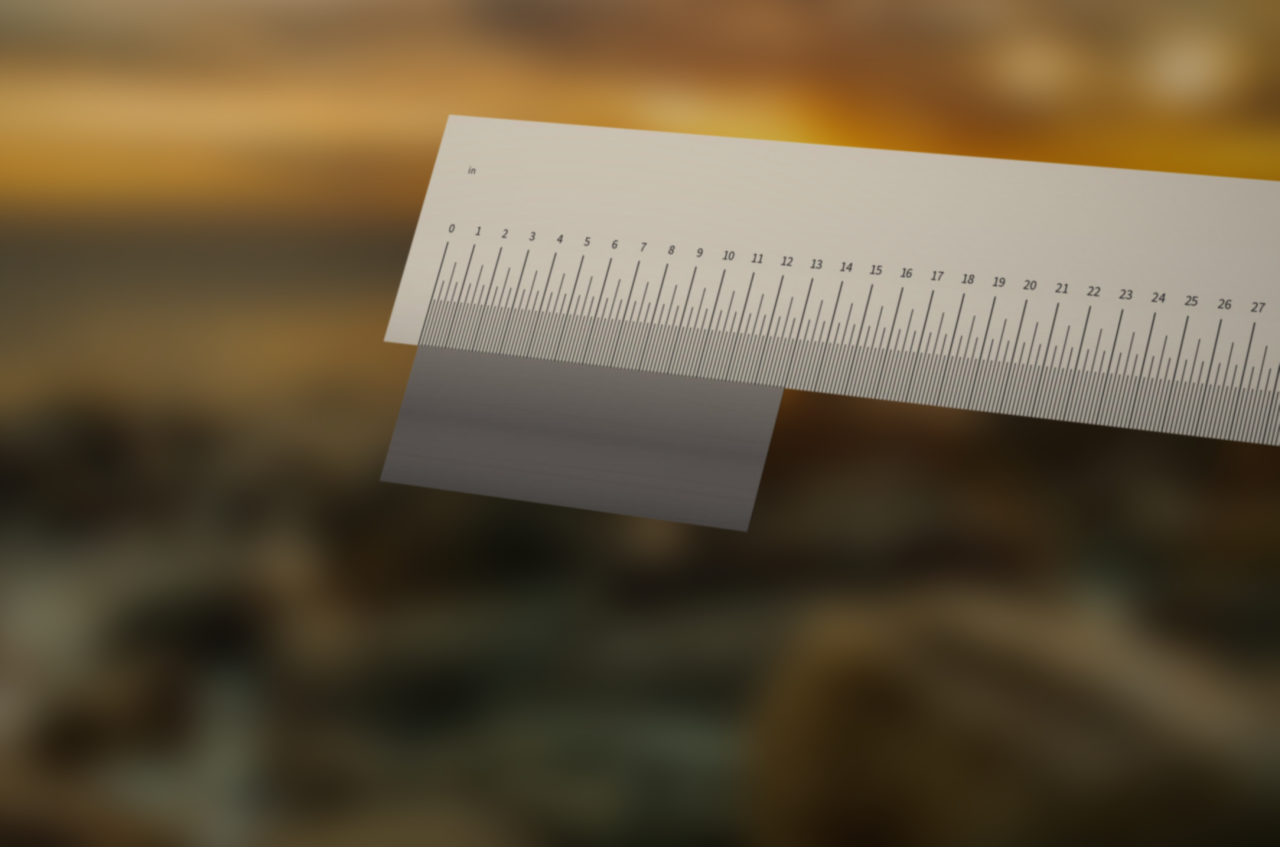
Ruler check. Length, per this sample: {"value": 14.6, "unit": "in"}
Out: {"value": 13, "unit": "in"}
